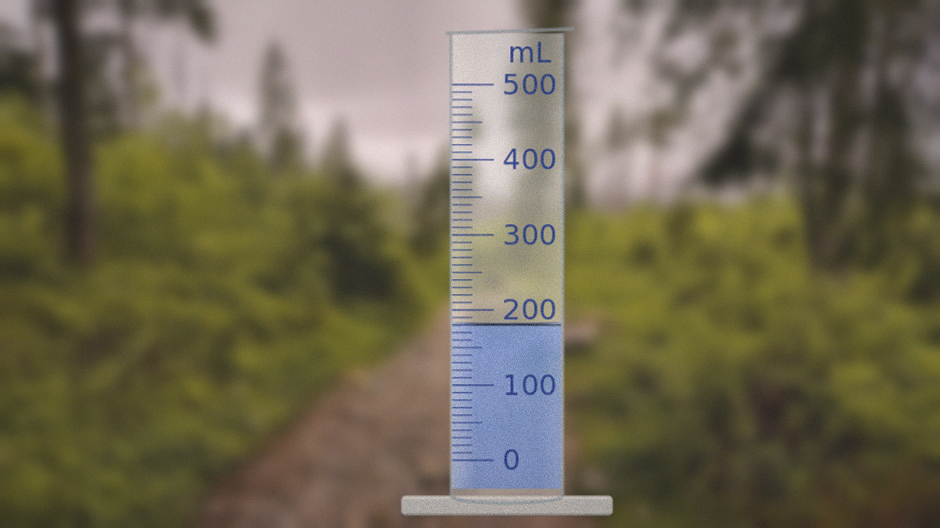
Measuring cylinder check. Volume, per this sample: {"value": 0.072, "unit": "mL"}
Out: {"value": 180, "unit": "mL"}
